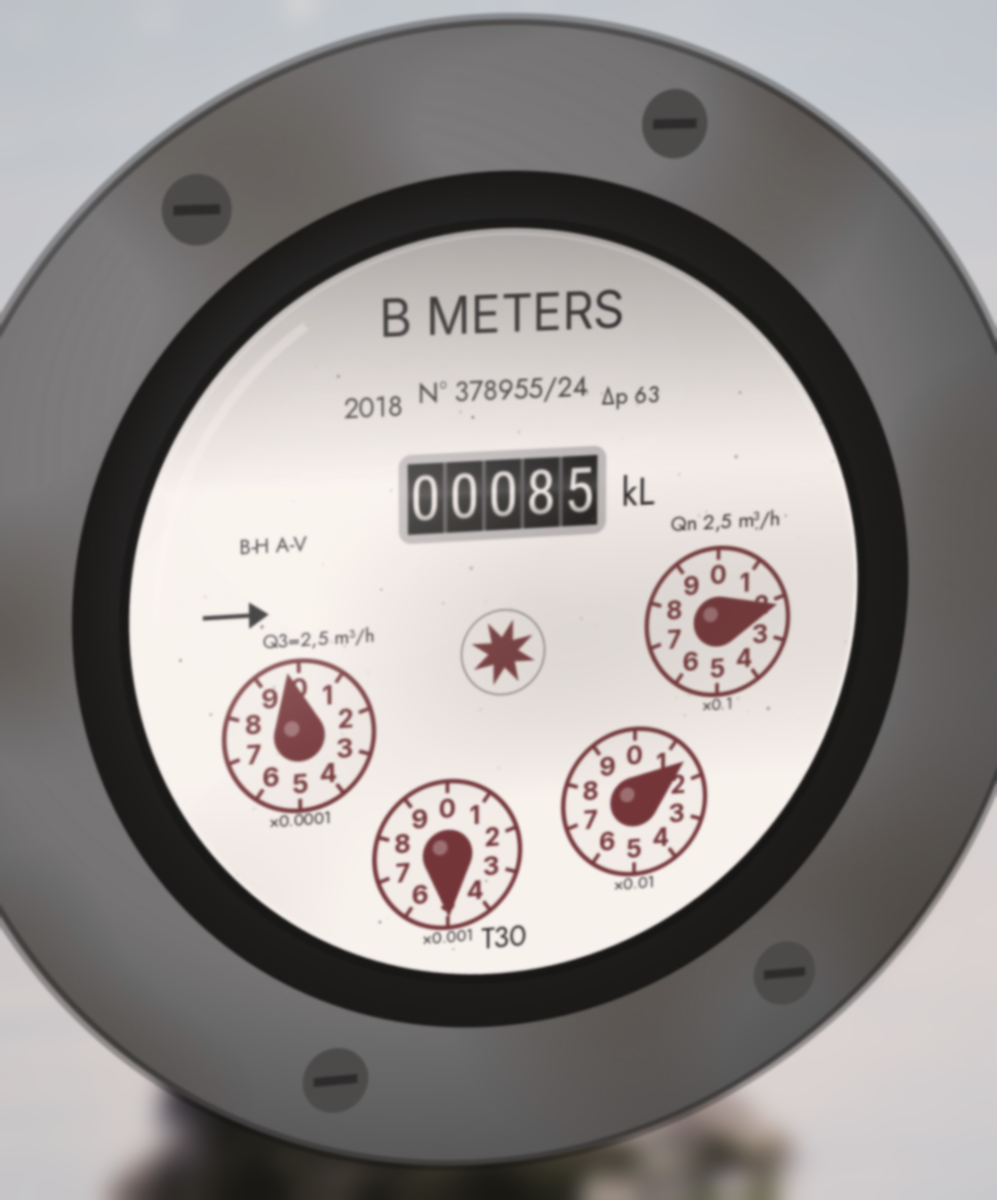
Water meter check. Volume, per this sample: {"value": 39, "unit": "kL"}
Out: {"value": 85.2149, "unit": "kL"}
